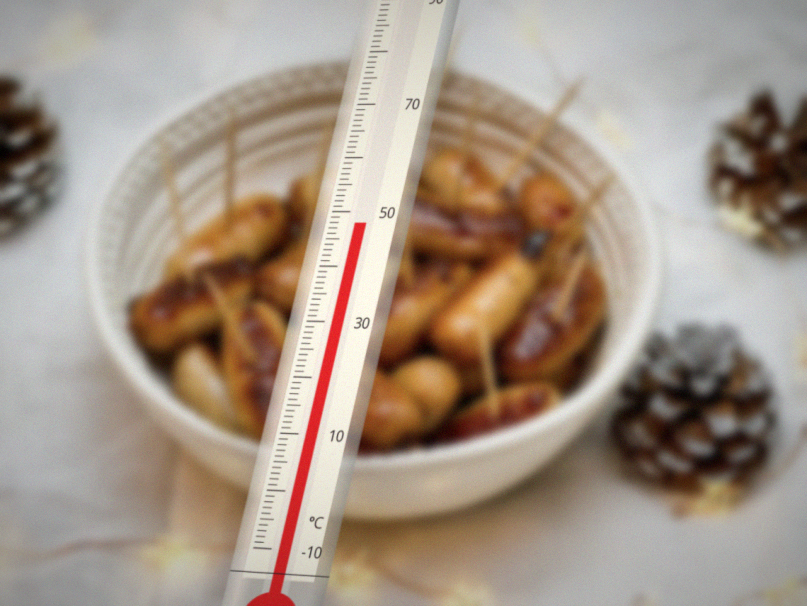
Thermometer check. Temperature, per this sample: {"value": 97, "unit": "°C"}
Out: {"value": 48, "unit": "°C"}
